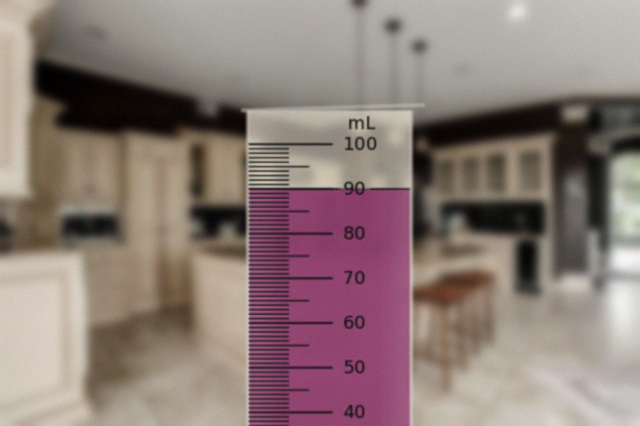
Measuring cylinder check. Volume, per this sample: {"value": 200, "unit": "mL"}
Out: {"value": 90, "unit": "mL"}
